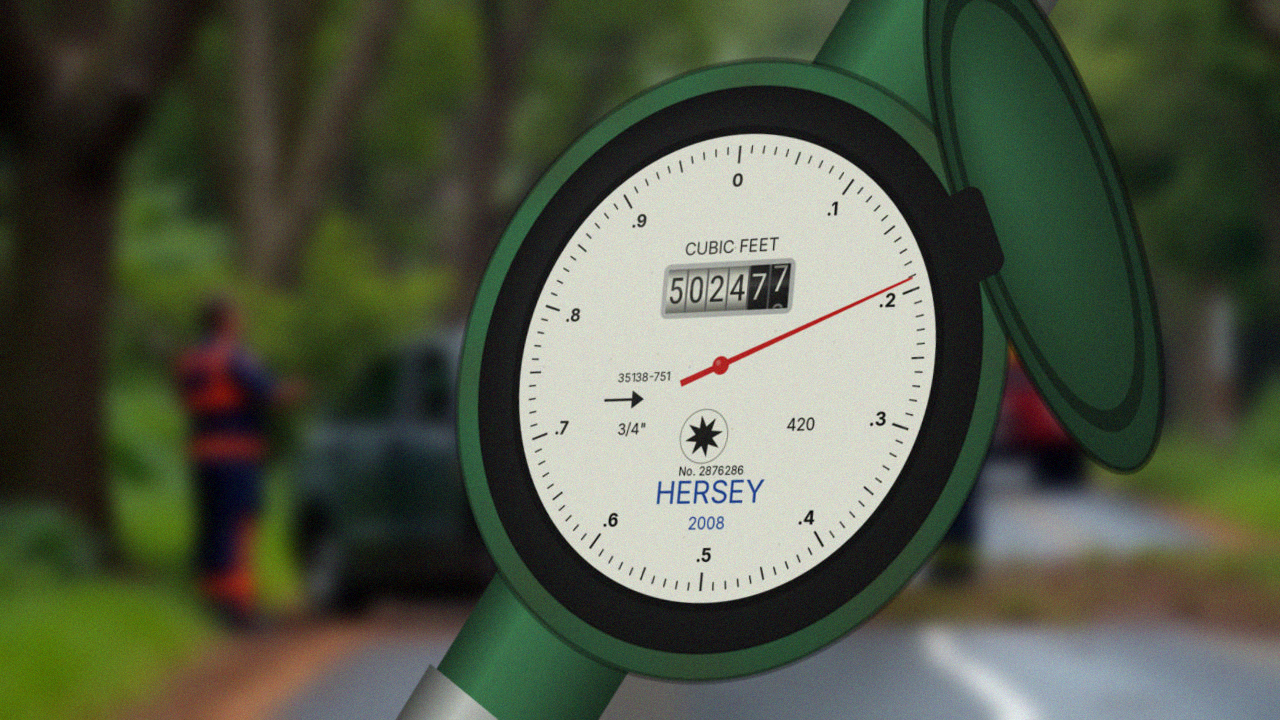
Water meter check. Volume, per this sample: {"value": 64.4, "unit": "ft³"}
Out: {"value": 502477.19, "unit": "ft³"}
